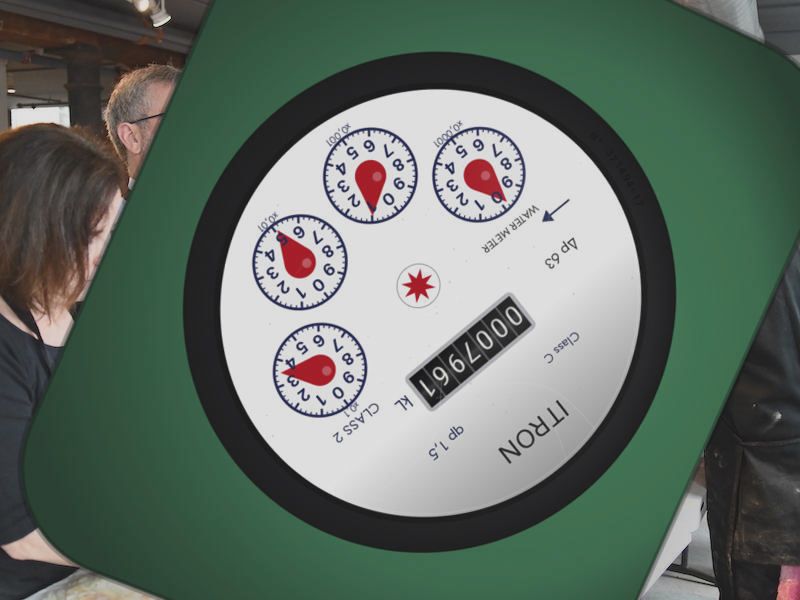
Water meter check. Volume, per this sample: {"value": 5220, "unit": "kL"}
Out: {"value": 7961.3509, "unit": "kL"}
